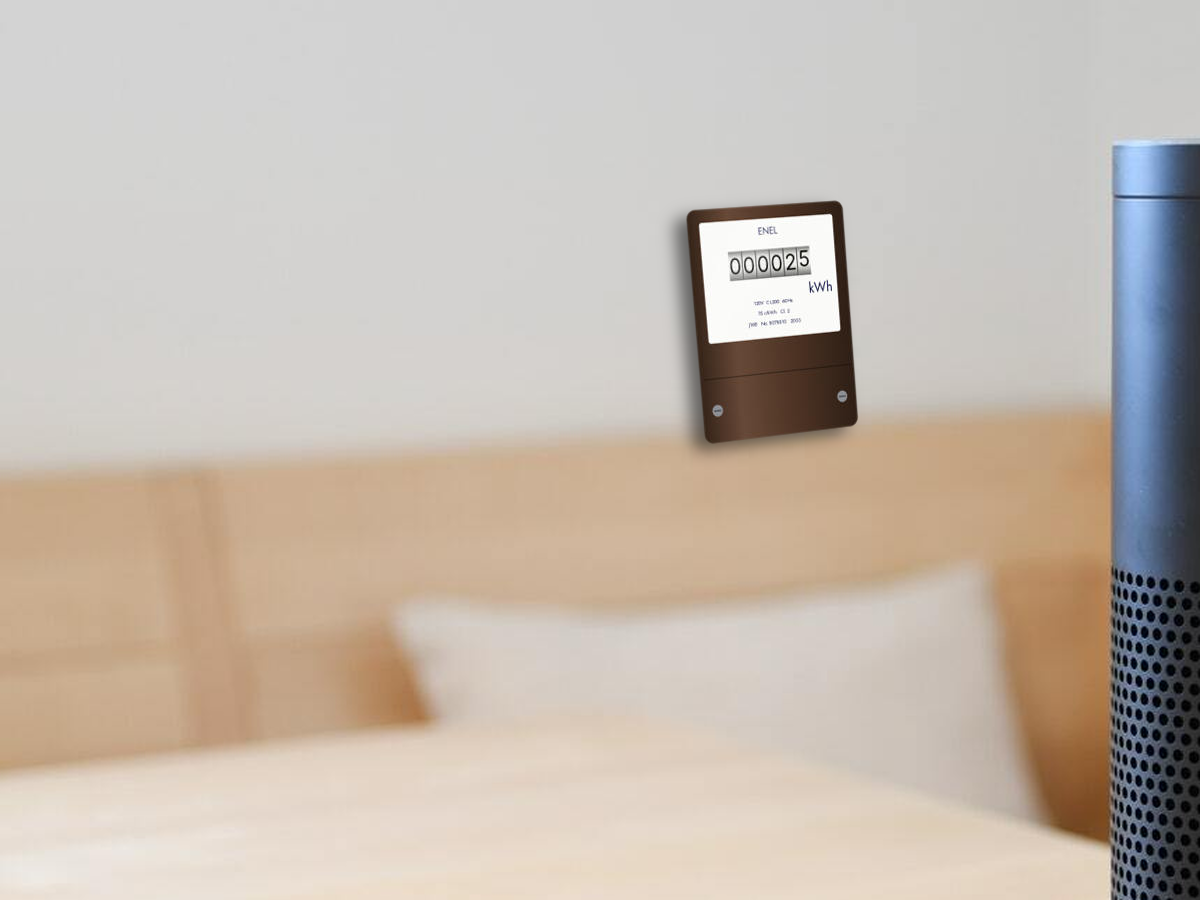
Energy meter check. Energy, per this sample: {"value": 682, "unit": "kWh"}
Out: {"value": 25, "unit": "kWh"}
